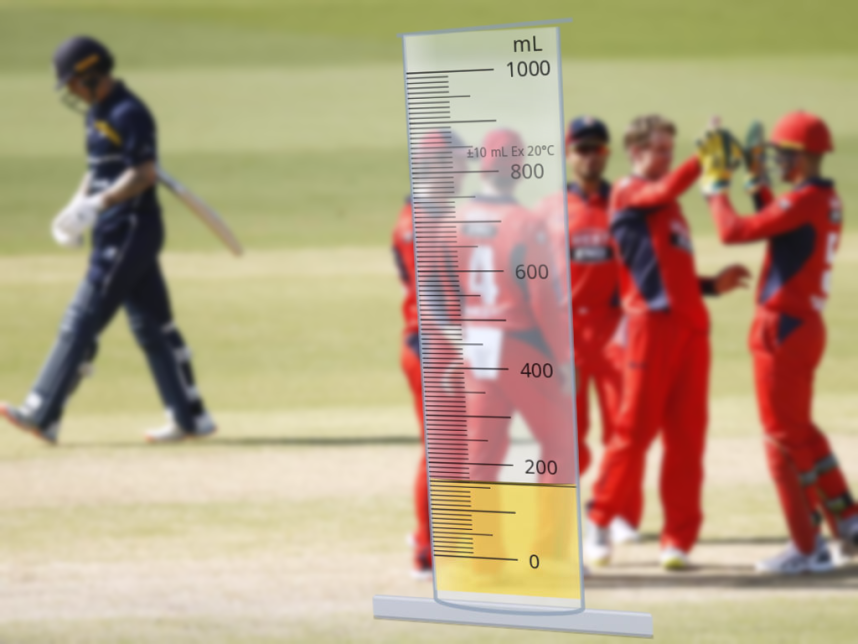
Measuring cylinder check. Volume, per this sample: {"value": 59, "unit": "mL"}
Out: {"value": 160, "unit": "mL"}
